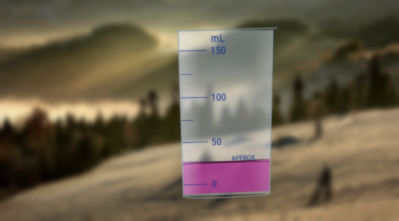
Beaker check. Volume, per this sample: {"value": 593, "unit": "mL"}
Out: {"value": 25, "unit": "mL"}
